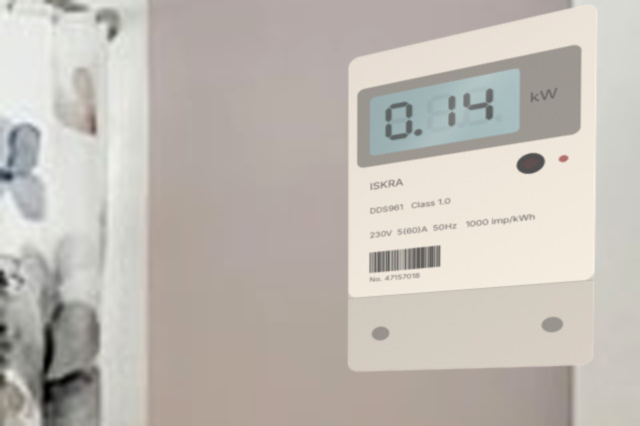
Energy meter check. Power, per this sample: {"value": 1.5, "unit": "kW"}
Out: {"value": 0.14, "unit": "kW"}
